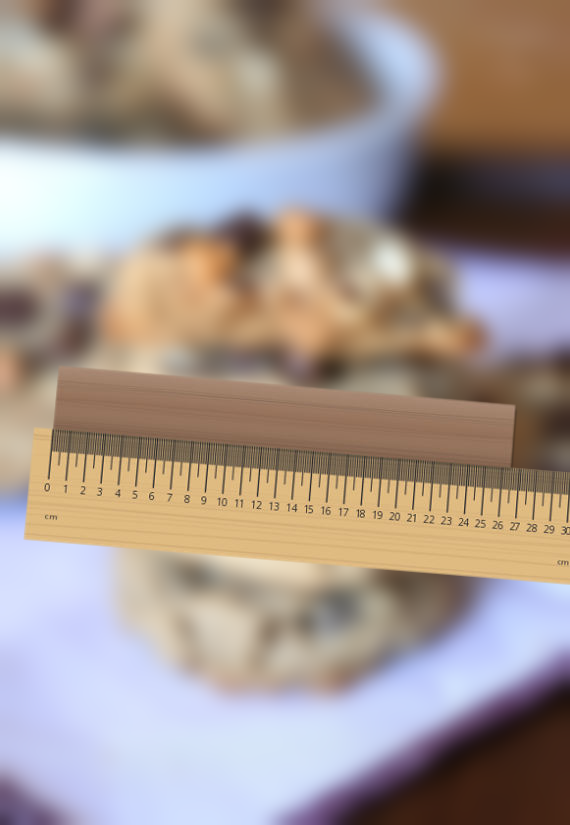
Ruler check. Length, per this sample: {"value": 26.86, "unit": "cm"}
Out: {"value": 26.5, "unit": "cm"}
